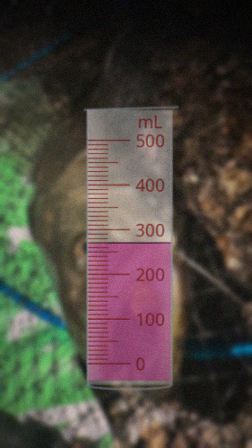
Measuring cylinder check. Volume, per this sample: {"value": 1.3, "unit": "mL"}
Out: {"value": 270, "unit": "mL"}
